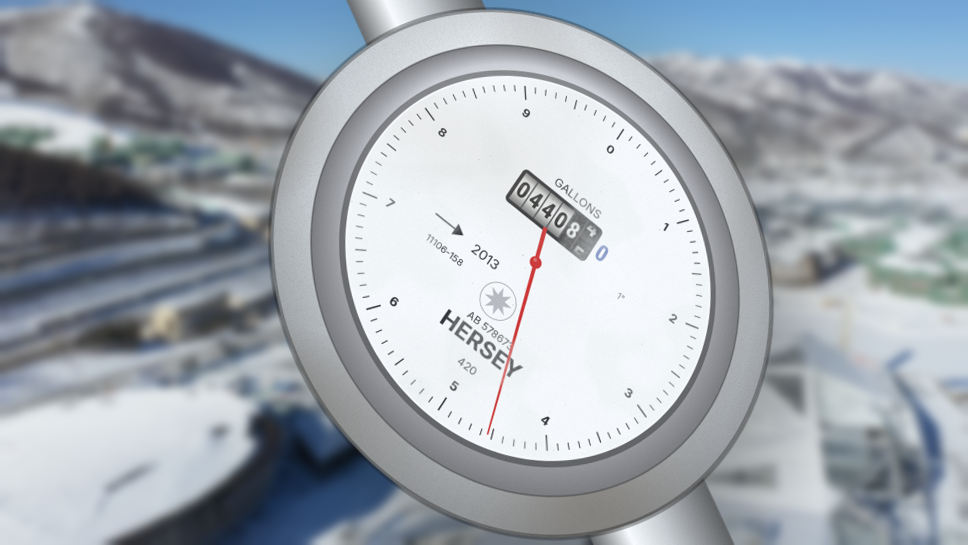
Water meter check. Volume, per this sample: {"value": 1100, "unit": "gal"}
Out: {"value": 440844.5, "unit": "gal"}
